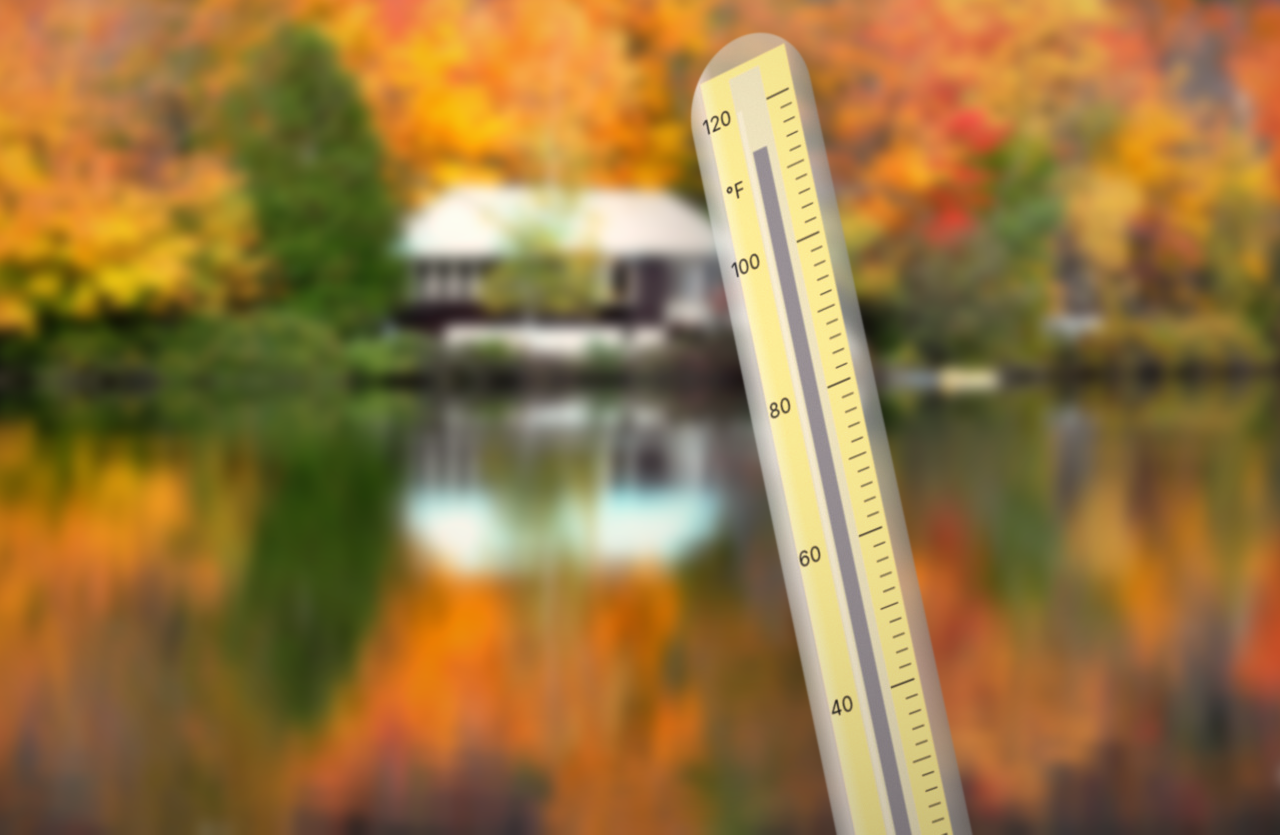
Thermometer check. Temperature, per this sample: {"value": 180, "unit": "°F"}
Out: {"value": 114, "unit": "°F"}
